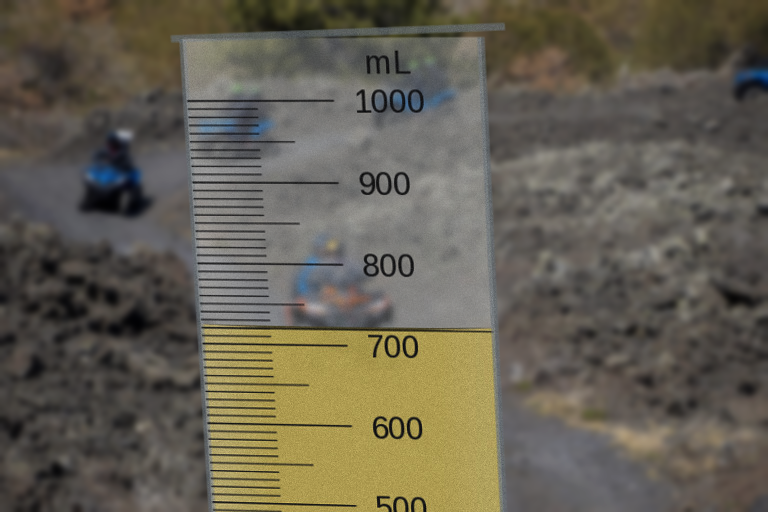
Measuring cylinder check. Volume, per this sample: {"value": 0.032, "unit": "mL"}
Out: {"value": 720, "unit": "mL"}
